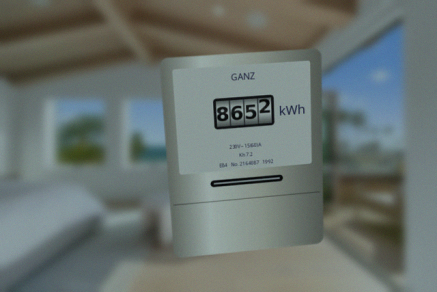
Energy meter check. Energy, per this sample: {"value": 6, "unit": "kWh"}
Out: {"value": 8652, "unit": "kWh"}
